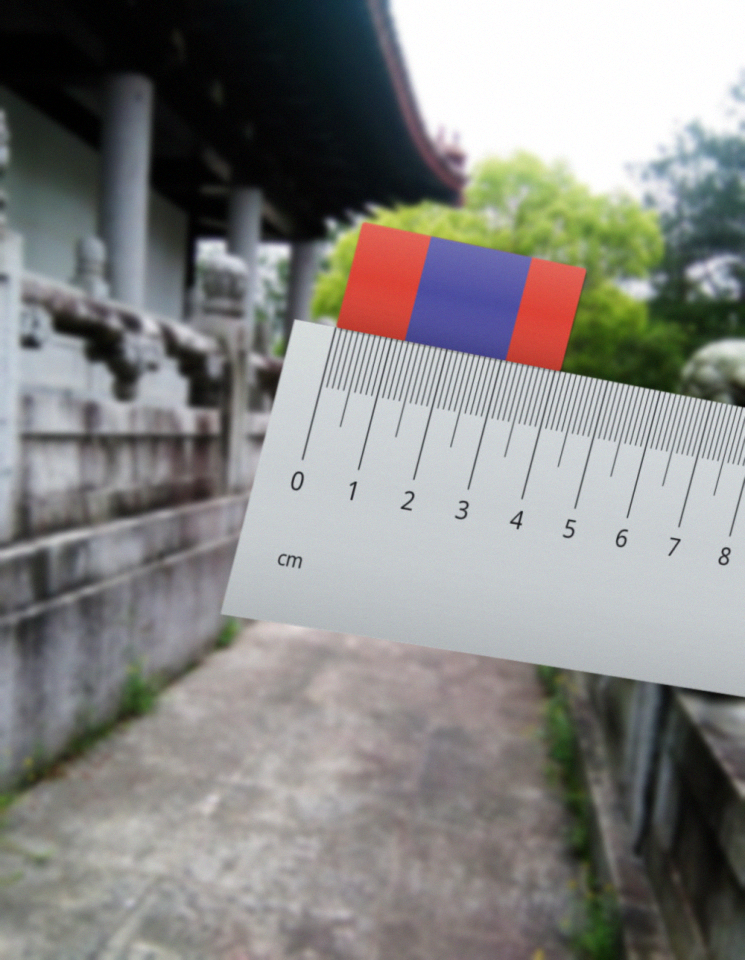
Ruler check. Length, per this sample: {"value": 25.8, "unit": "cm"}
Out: {"value": 4.1, "unit": "cm"}
